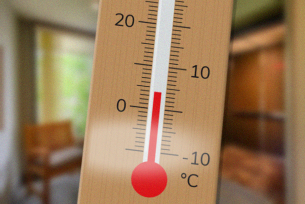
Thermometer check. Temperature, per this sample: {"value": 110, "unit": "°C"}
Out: {"value": 4, "unit": "°C"}
